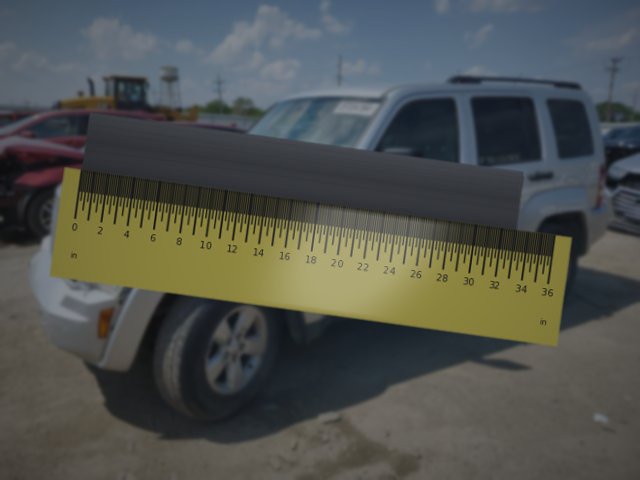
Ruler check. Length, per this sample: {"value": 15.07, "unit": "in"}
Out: {"value": 33, "unit": "in"}
